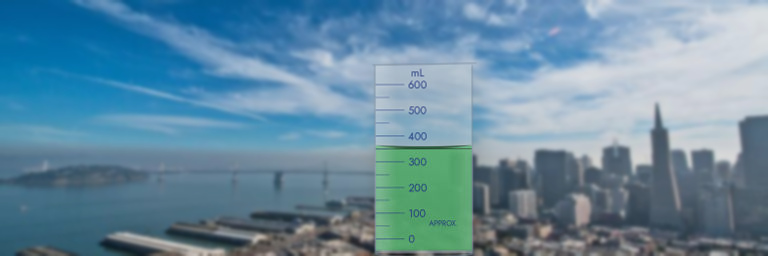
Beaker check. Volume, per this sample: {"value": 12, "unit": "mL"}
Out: {"value": 350, "unit": "mL"}
